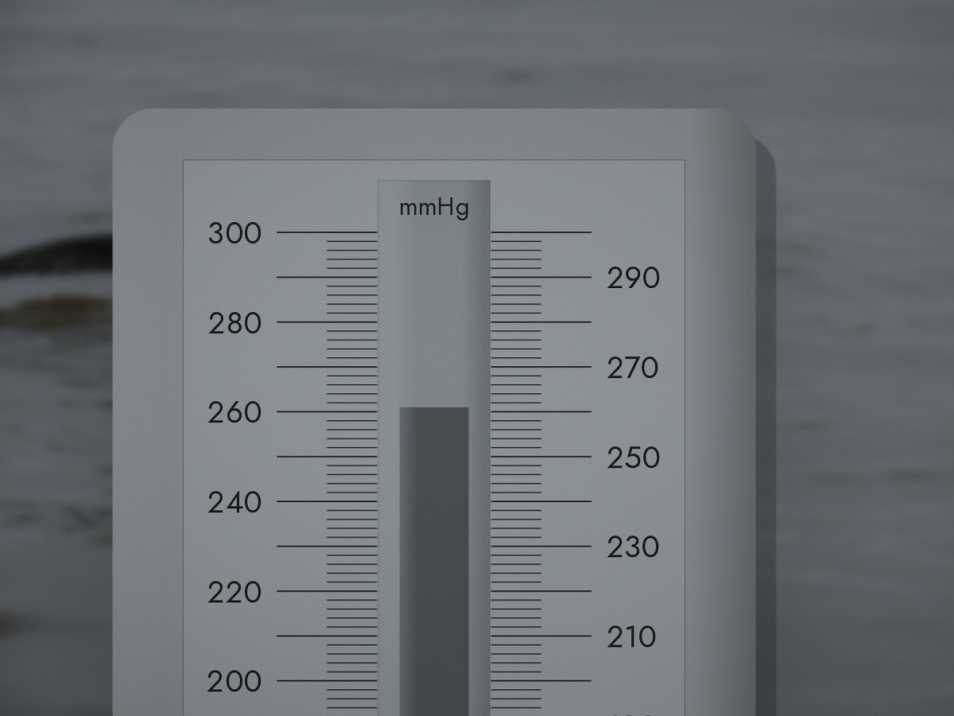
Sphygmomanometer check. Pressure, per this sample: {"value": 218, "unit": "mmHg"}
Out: {"value": 261, "unit": "mmHg"}
